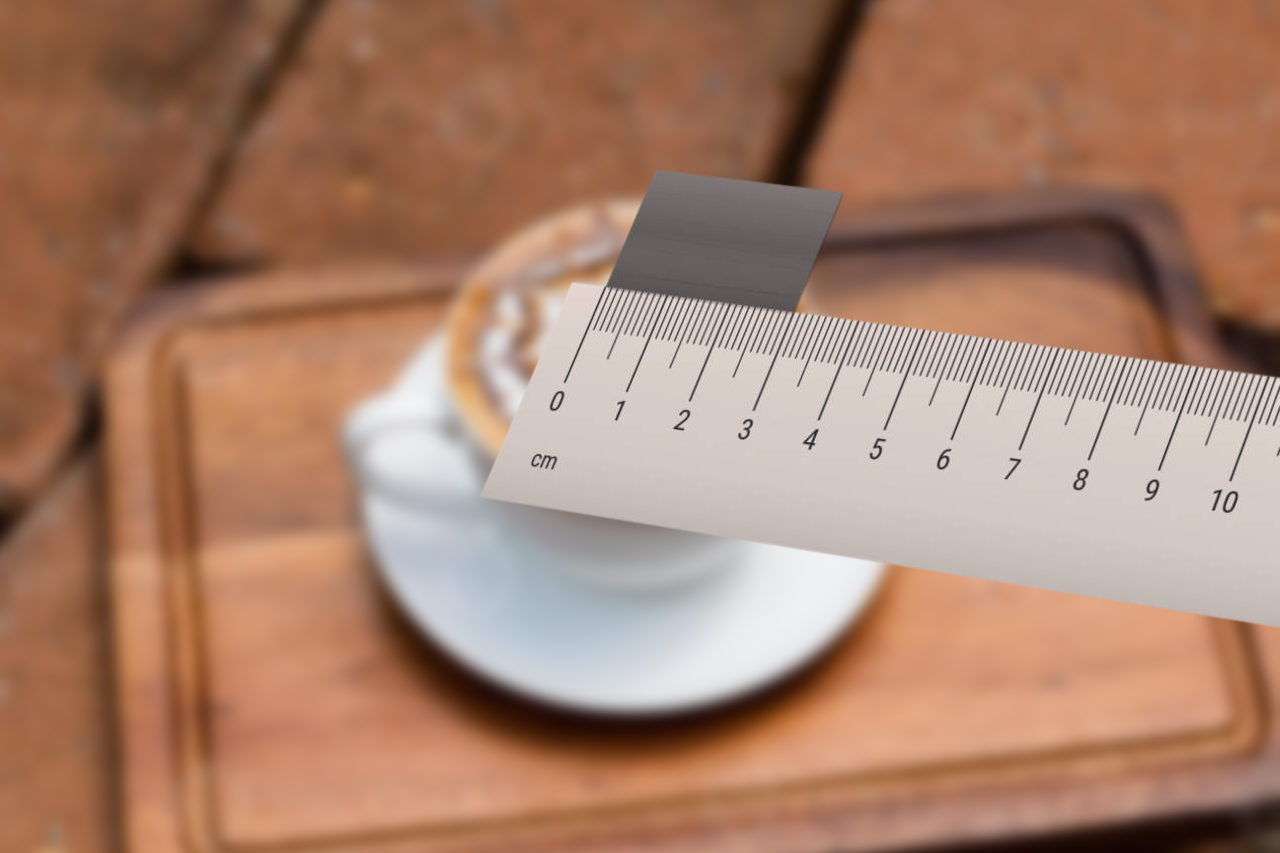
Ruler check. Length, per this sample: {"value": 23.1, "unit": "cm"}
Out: {"value": 3, "unit": "cm"}
